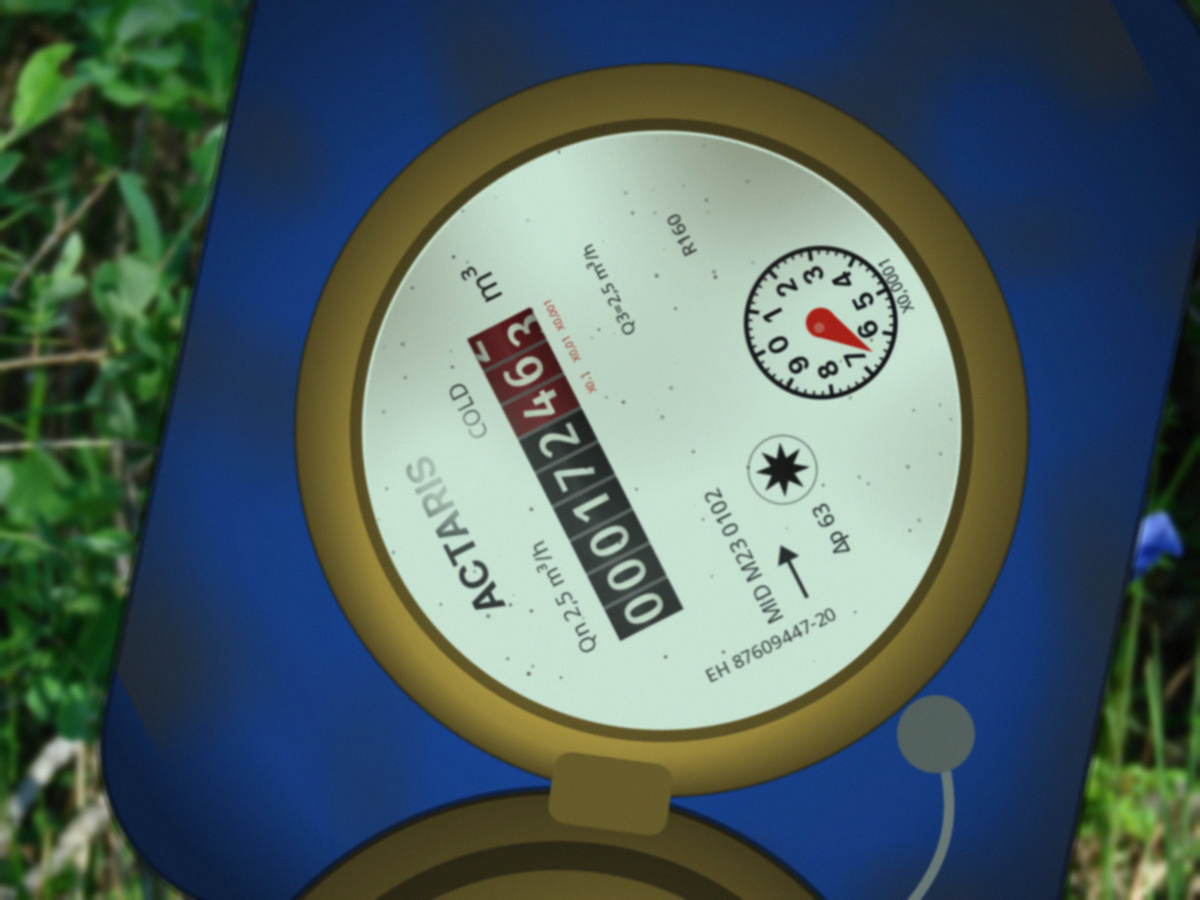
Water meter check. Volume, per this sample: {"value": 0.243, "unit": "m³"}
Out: {"value": 172.4626, "unit": "m³"}
